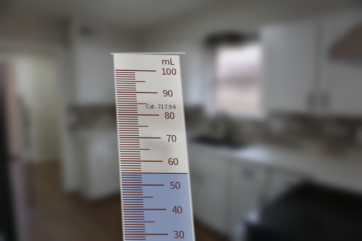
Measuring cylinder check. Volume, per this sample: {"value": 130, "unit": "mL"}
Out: {"value": 55, "unit": "mL"}
